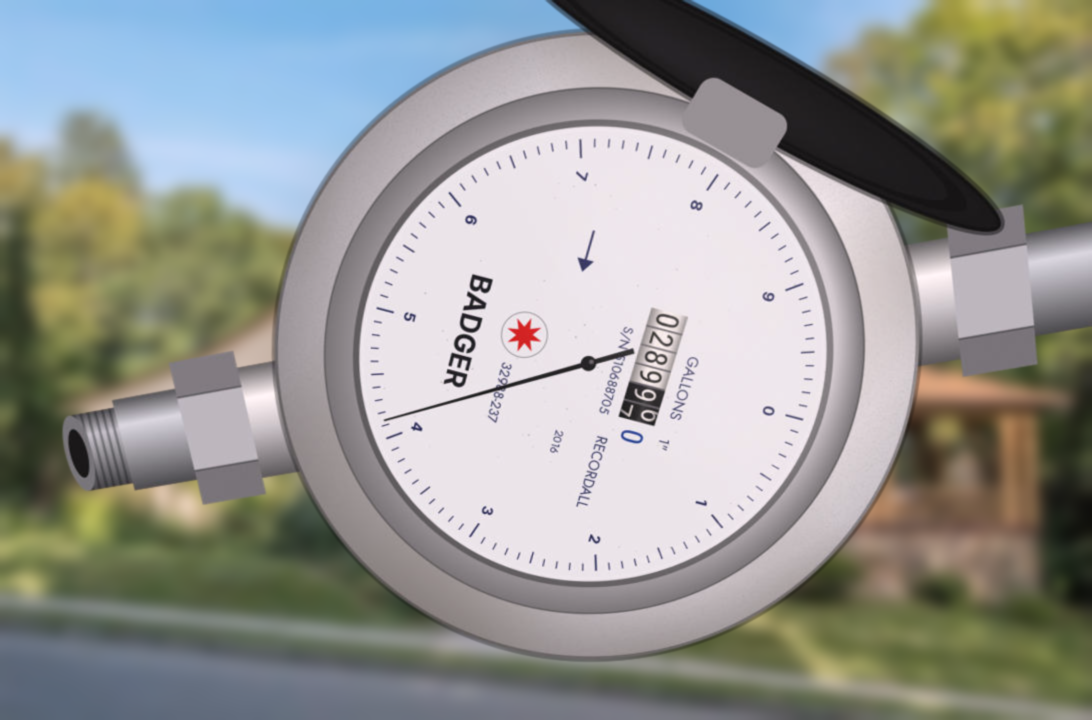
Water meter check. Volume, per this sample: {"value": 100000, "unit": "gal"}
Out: {"value": 289964.1, "unit": "gal"}
